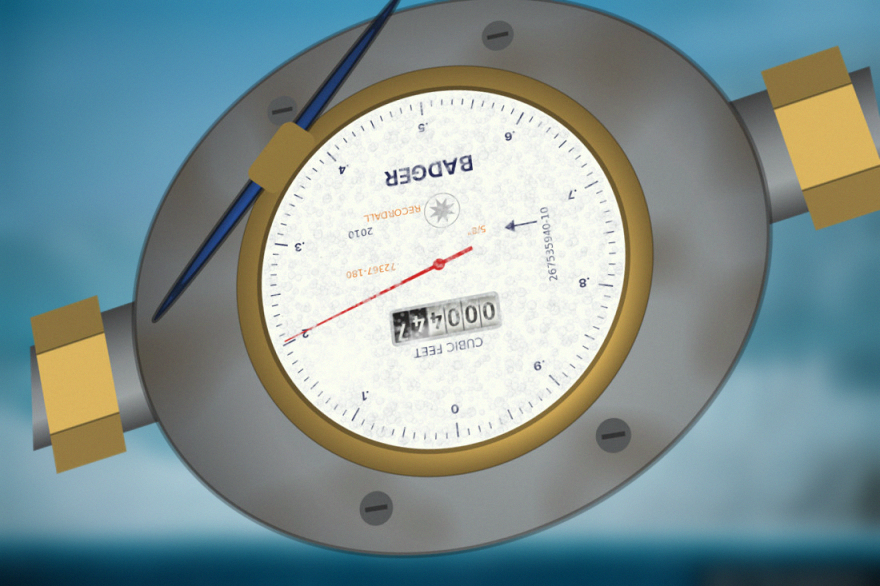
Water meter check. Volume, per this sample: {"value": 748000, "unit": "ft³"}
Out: {"value": 447.20, "unit": "ft³"}
